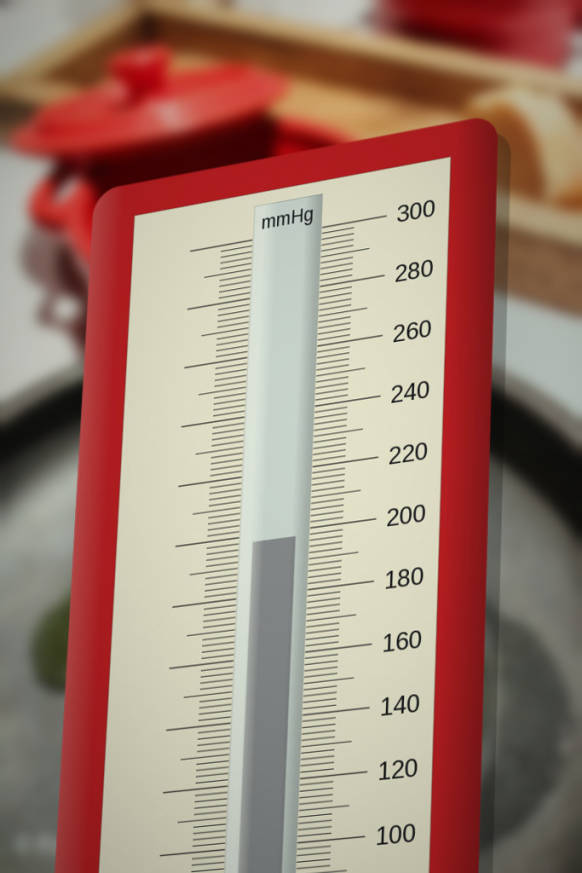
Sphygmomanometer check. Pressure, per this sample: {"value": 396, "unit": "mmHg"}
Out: {"value": 198, "unit": "mmHg"}
